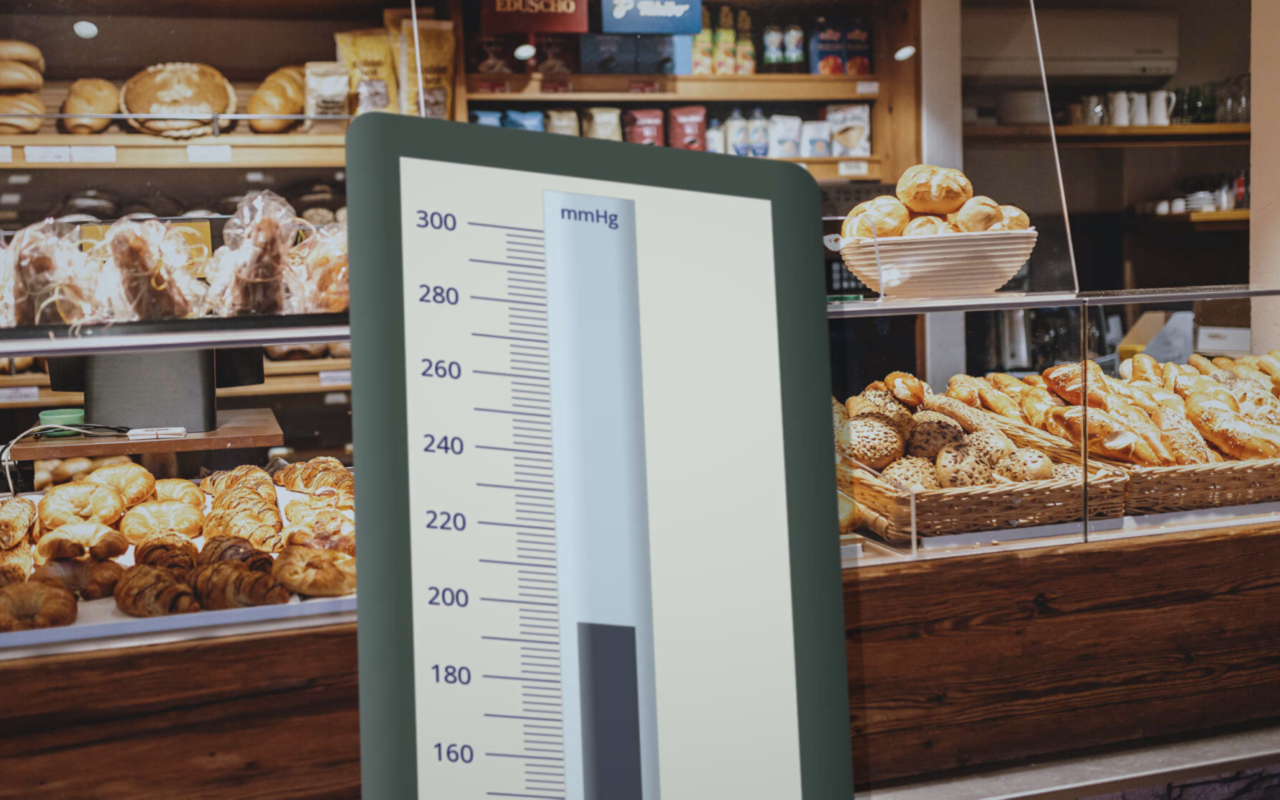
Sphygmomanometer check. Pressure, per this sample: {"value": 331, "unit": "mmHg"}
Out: {"value": 196, "unit": "mmHg"}
